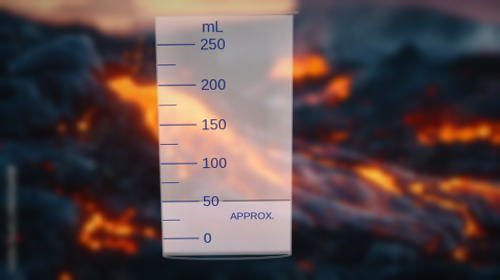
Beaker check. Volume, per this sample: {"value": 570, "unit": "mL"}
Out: {"value": 50, "unit": "mL"}
